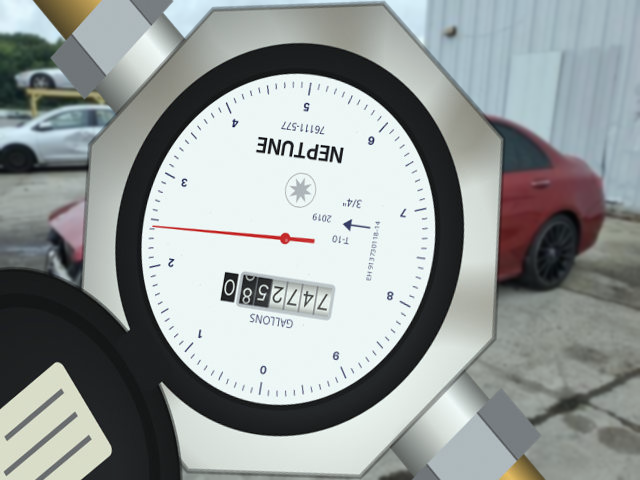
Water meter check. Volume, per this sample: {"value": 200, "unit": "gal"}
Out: {"value": 7472582.4, "unit": "gal"}
